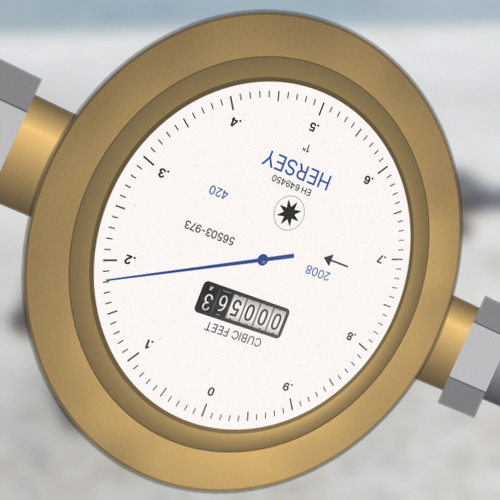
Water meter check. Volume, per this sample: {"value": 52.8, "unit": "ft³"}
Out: {"value": 563.18, "unit": "ft³"}
